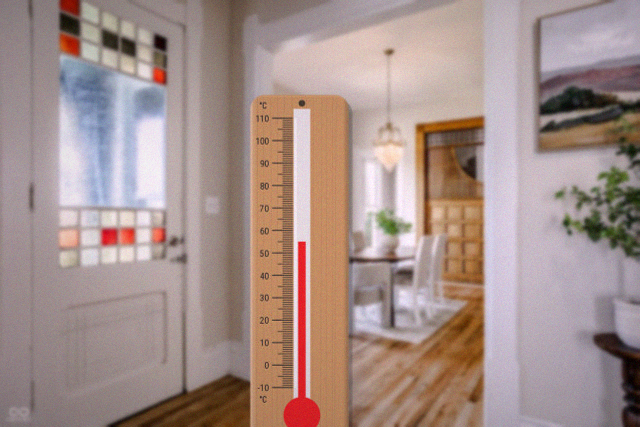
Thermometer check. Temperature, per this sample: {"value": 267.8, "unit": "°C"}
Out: {"value": 55, "unit": "°C"}
